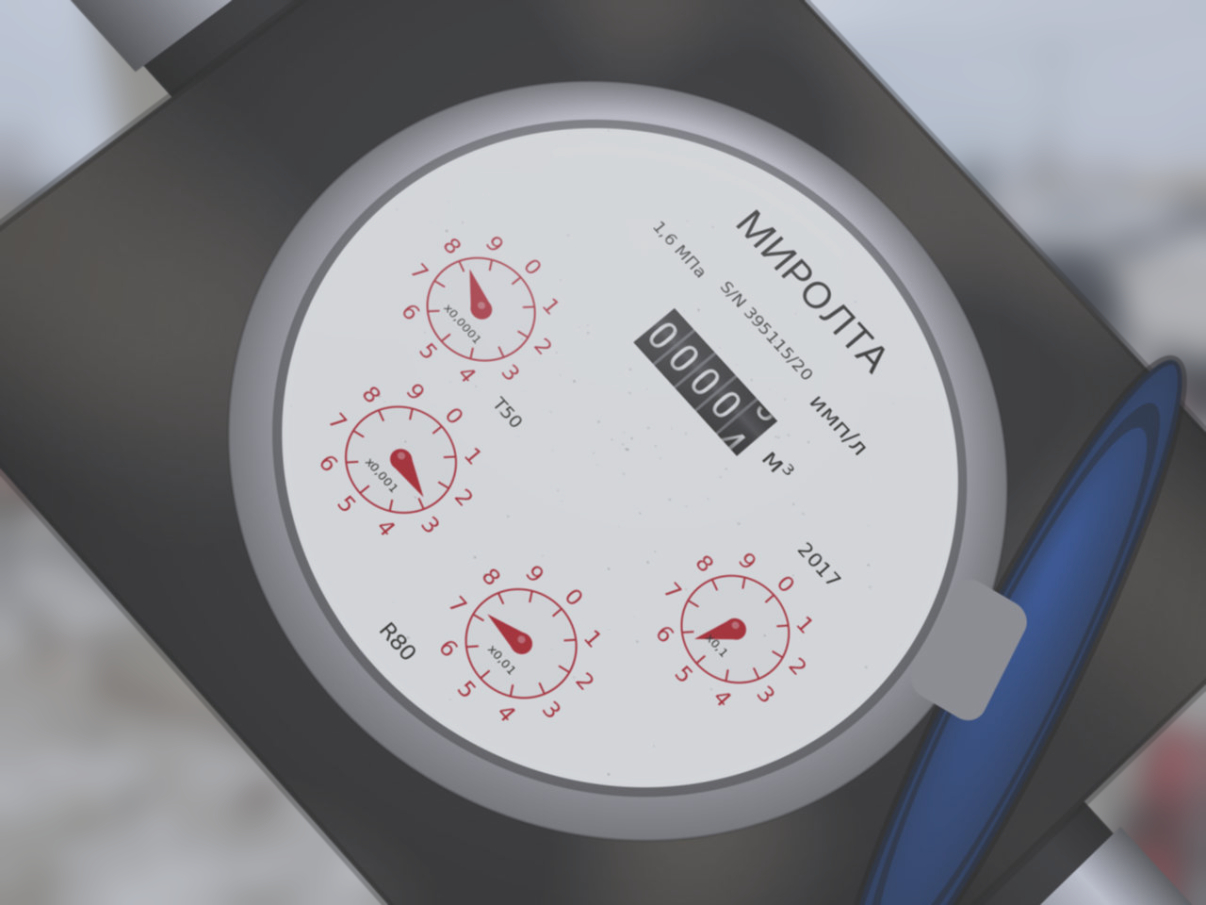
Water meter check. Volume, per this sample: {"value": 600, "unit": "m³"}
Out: {"value": 3.5728, "unit": "m³"}
